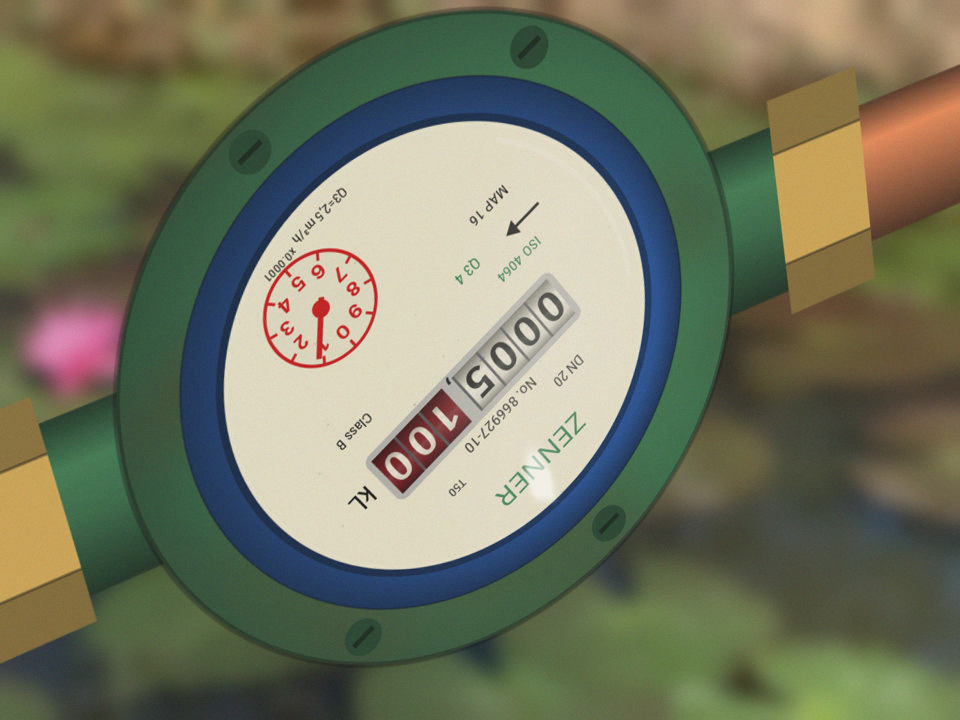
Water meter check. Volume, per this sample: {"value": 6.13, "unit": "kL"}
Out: {"value": 5.1001, "unit": "kL"}
